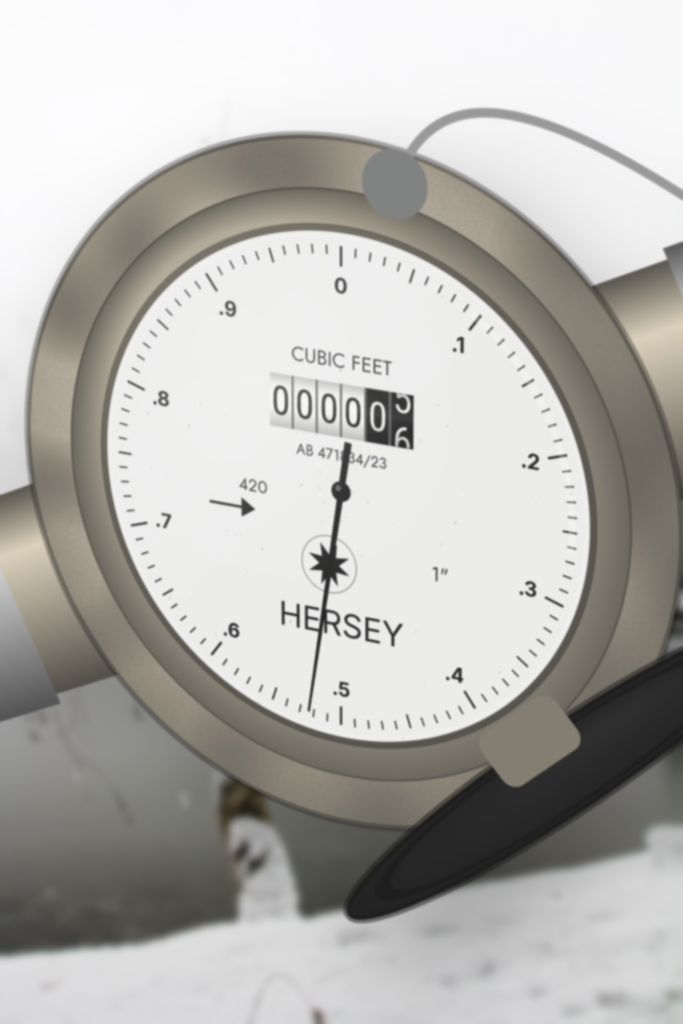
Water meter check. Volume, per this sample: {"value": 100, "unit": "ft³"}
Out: {"value": 5.52, "unit": "ft³"}
